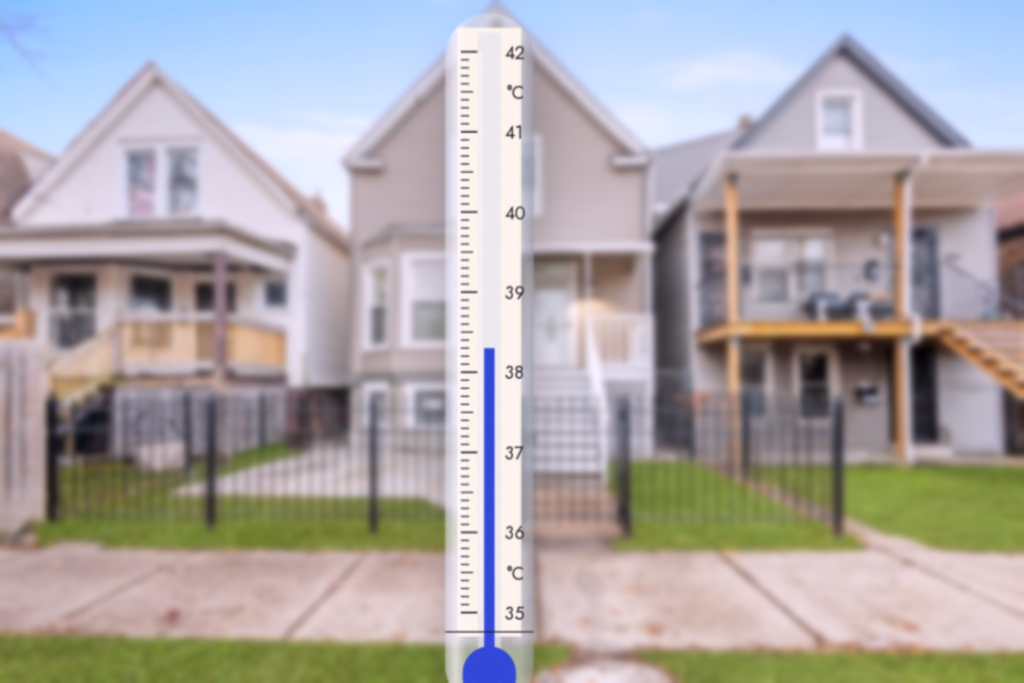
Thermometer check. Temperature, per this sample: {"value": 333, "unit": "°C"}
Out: {"value": 38.3, "unit": "°C"}
